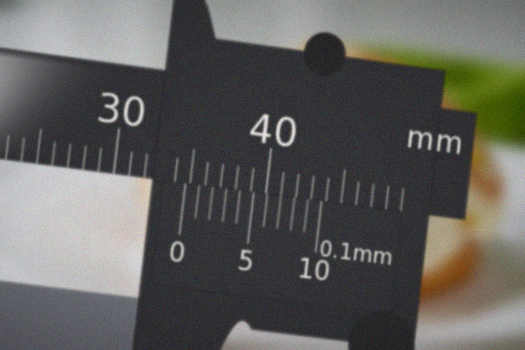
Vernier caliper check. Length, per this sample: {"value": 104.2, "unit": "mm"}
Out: {"value": 34.7, "unit": "mm"}
